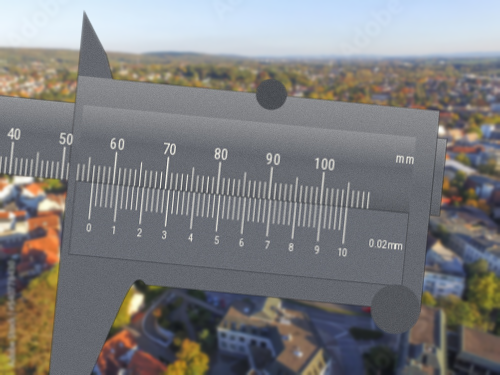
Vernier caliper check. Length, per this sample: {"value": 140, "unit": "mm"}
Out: {"value": 56.0, "unit": "mm"}
